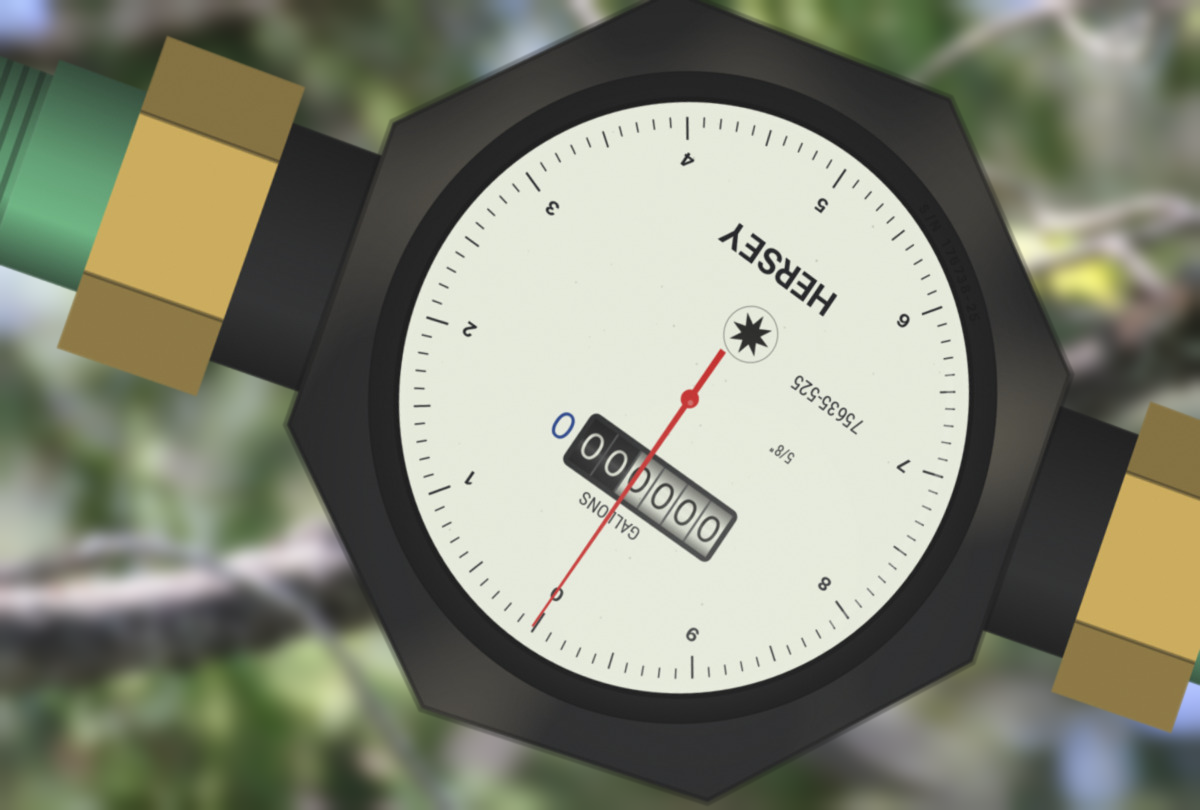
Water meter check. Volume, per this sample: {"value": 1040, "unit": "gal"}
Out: {"value": 0.0, "unit": "gal"}
